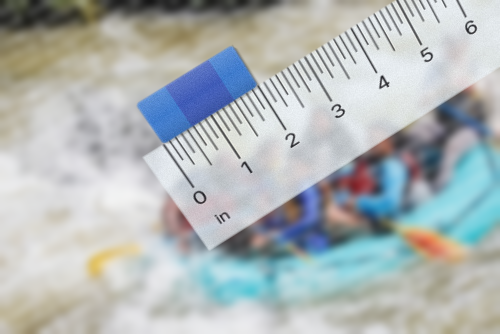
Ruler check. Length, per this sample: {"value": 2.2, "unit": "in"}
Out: {"value": 2, "unit": "in"}
